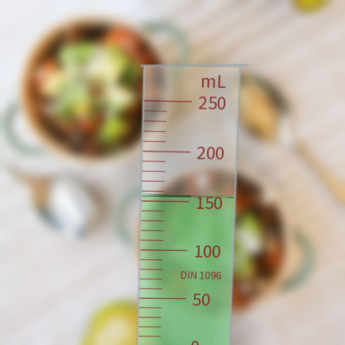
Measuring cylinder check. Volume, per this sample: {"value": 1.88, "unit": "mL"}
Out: {"value": 155, "unit": "mL"}
